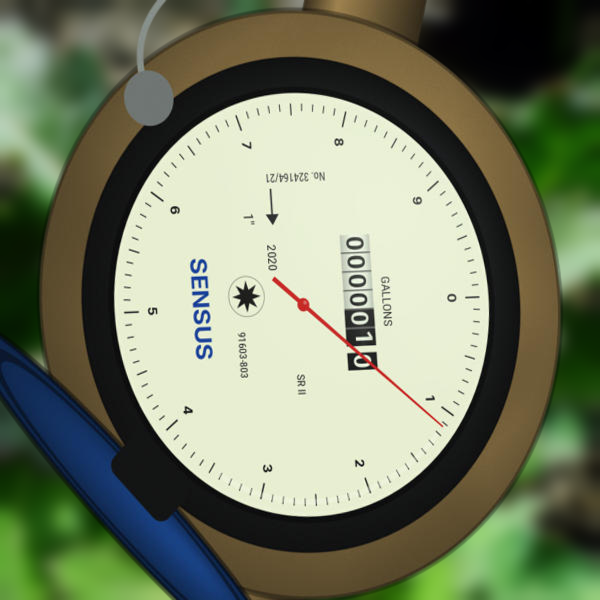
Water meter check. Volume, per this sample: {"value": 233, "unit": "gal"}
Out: {"value": 11.1, "unit": "gal"}
